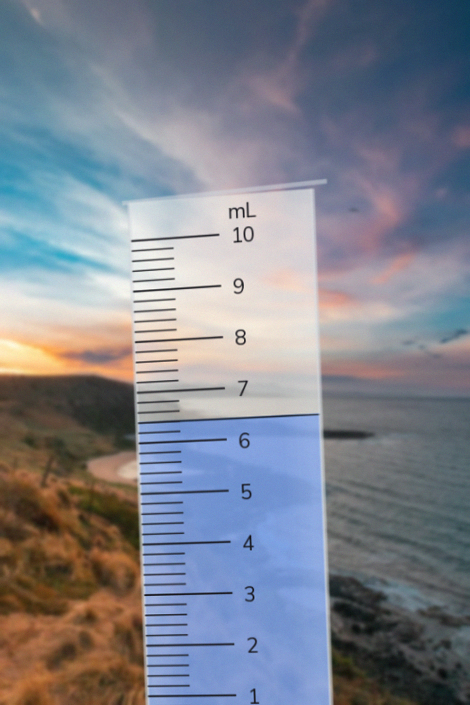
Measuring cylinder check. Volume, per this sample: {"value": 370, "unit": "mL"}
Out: {"value": 6.4, "unit": "mL"}
